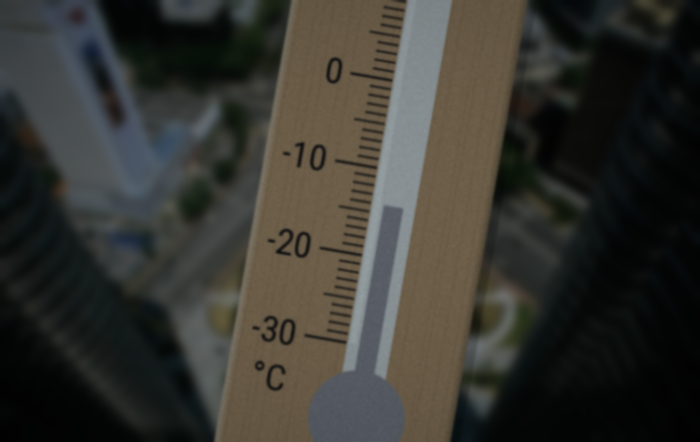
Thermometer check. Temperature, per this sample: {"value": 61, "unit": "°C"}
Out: {"value": -14, "unit": "°C"}
